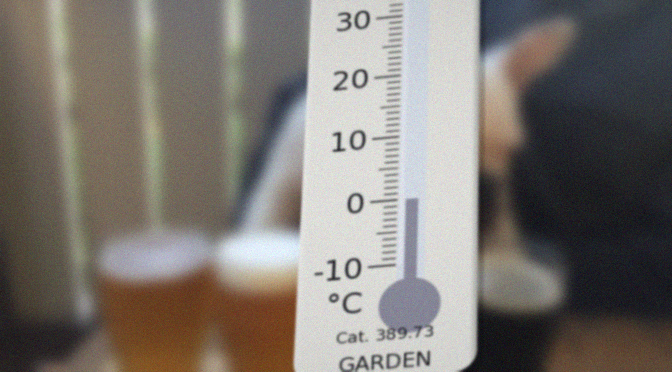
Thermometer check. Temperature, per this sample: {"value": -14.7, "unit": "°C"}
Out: {"value": 0, "unit": "°C"}
